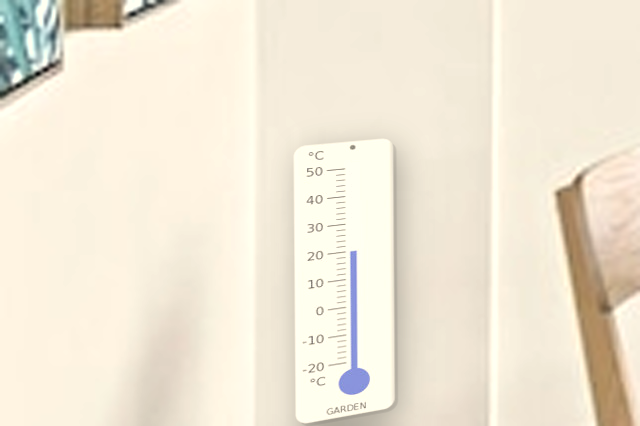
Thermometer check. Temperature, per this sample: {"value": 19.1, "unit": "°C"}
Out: {"value": 20, "unit": "°C"}
